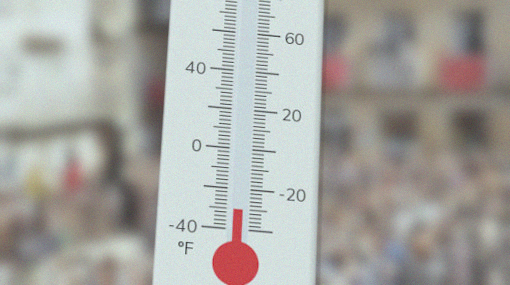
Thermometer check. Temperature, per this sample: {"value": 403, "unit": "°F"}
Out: {"value": -30, "unit": "°F"}
